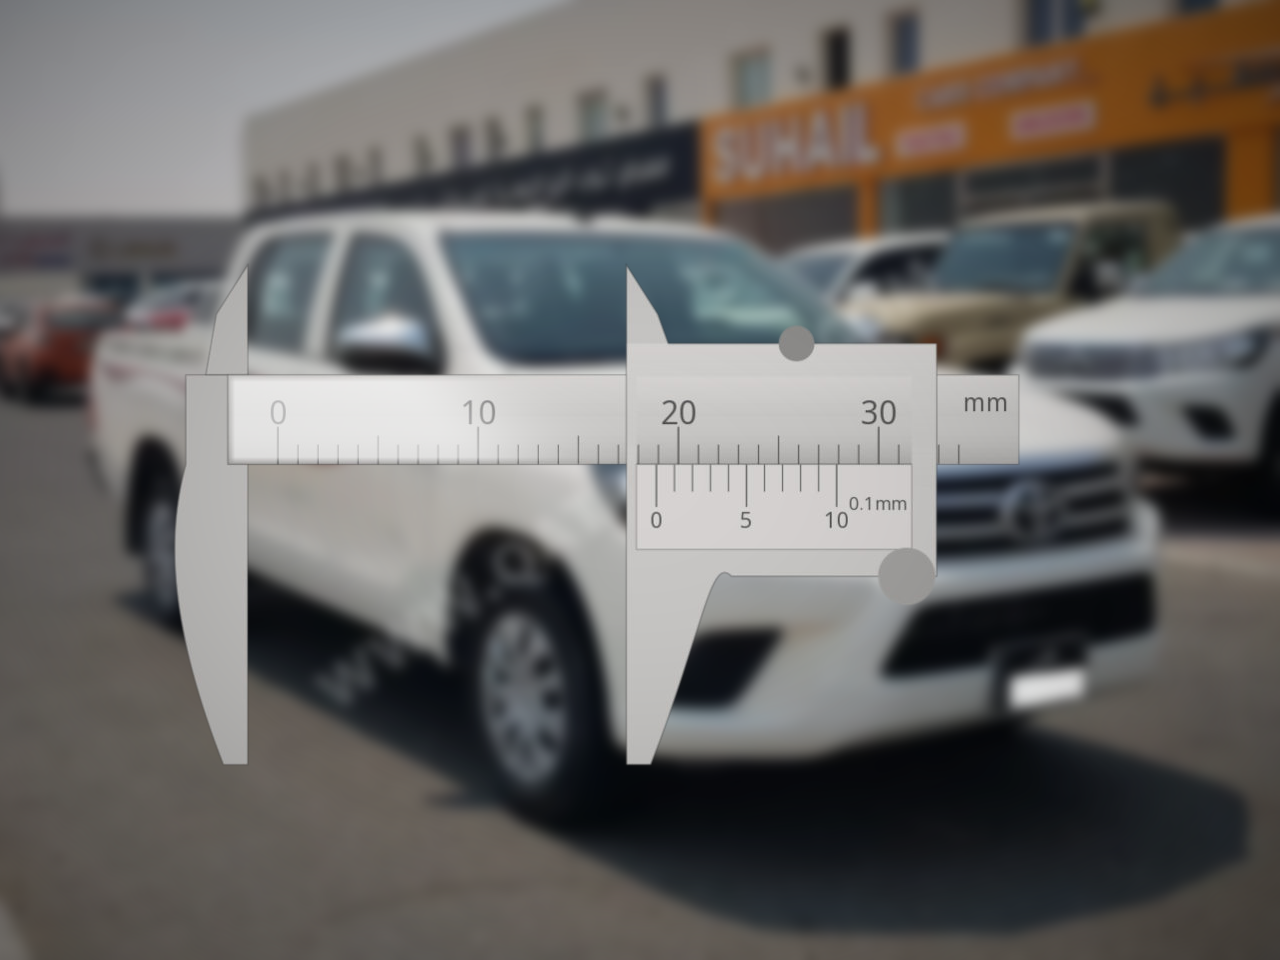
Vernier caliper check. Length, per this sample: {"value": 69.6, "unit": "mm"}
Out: {"value": 18.9, "unit": "mm"}
